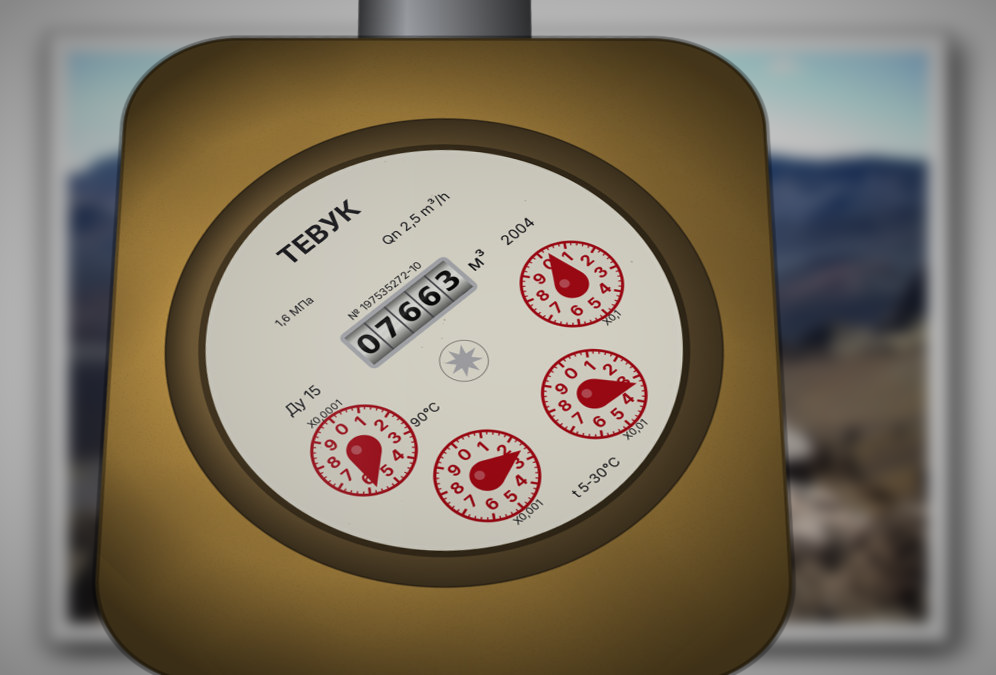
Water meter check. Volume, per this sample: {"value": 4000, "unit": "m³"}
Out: {"value": 7663.0325, "unit": "m³"}
